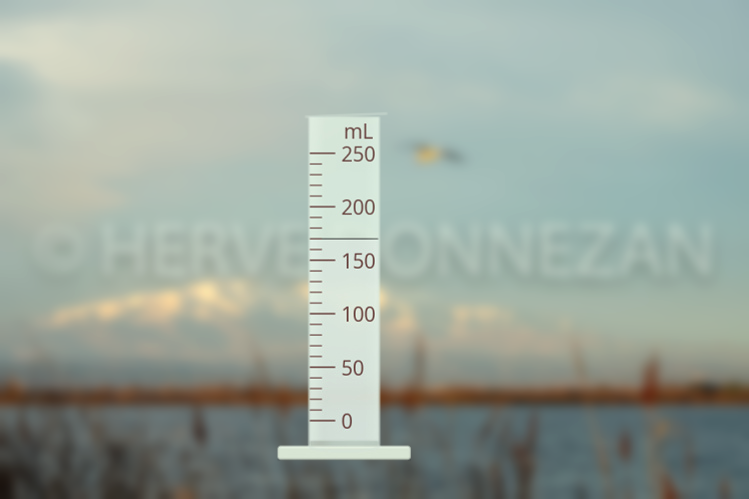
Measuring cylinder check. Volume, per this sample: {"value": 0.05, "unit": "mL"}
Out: {"value": 170, "unit": "mL"}
